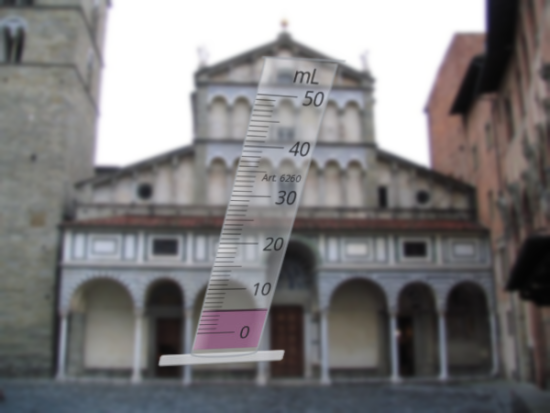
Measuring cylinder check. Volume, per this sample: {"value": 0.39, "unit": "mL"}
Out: {"value": 5, "unit": "mL"}
